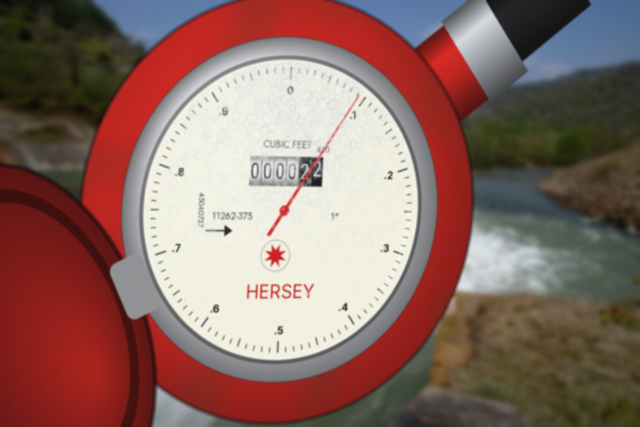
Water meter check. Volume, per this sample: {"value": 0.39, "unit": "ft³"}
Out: {"value": 22.09, "unit": "ft³"}
